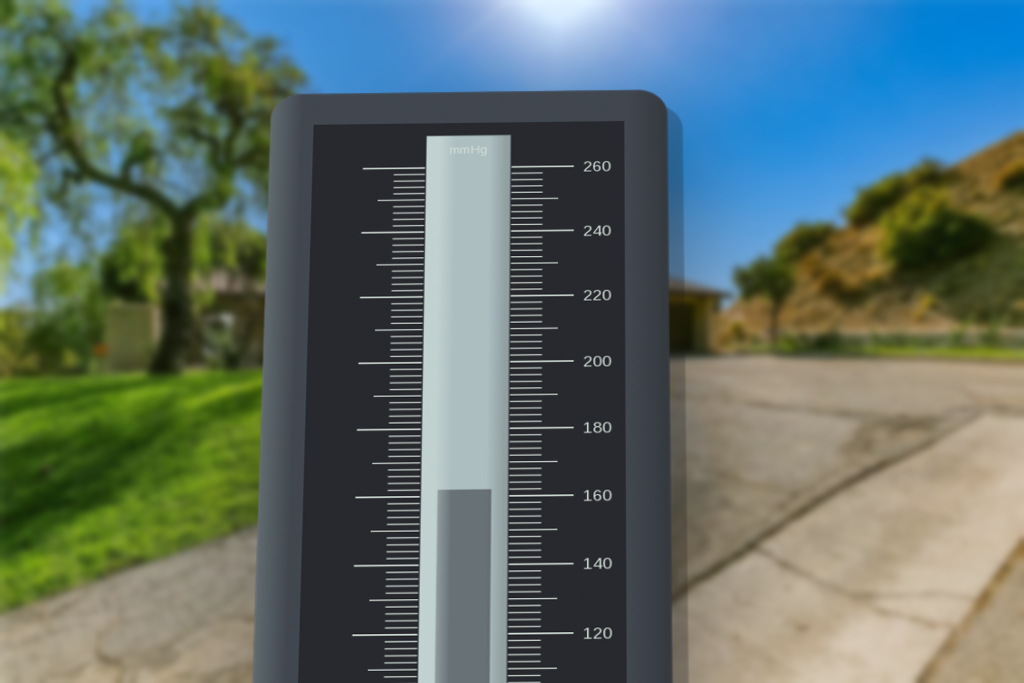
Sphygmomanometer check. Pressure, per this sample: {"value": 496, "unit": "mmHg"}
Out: {"value": 162, "unit": "mmHg"}
